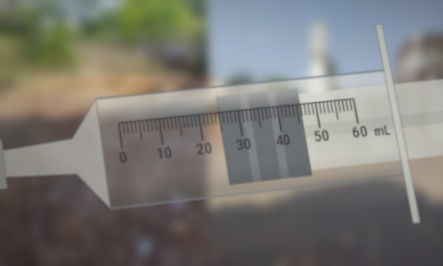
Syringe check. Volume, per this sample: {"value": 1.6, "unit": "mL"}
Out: {"value": 25, "unit": "mL"}
